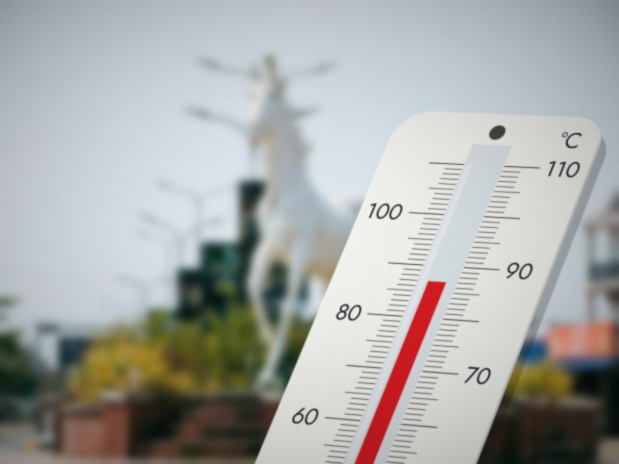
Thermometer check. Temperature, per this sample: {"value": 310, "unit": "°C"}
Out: {"value": 87, "unit": "°C"}
